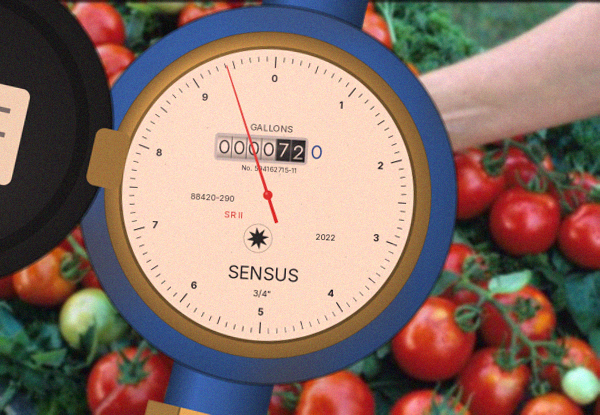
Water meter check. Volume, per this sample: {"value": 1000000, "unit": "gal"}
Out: {"value": 719.4, "unit": "gal"}
